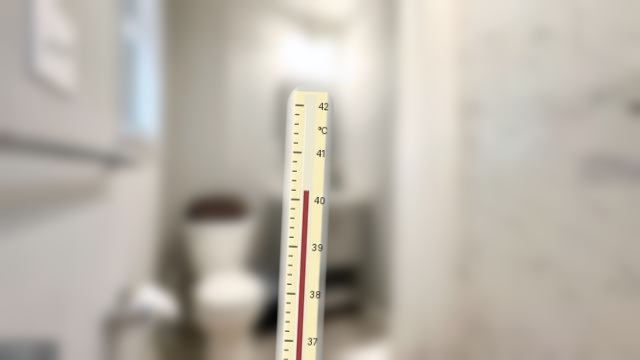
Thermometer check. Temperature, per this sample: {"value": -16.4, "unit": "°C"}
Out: {"value": 40.2, "unit": "°C"}
